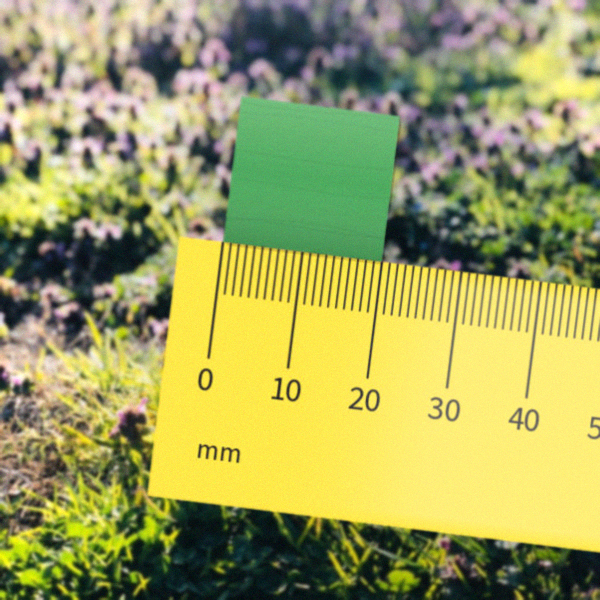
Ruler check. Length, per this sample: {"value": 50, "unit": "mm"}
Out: {"value": 20, "unit": "mm"}
